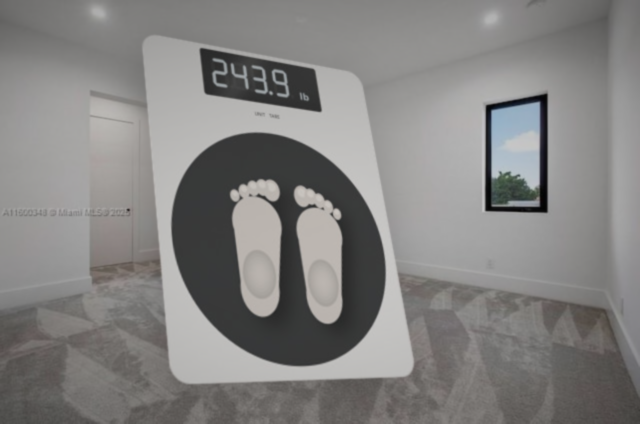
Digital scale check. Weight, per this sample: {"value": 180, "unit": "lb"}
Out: {"value": 243.9, "unit": "lb"}
